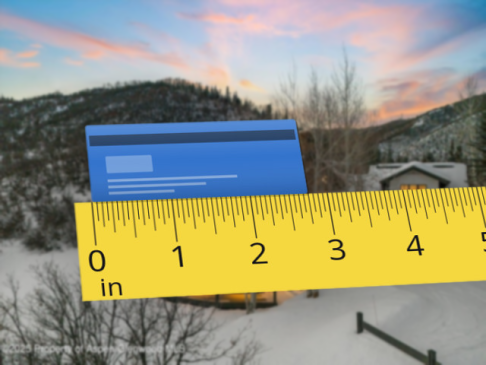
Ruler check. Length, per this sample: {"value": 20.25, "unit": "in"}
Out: {"value": 2.75, "unit": "in"}
